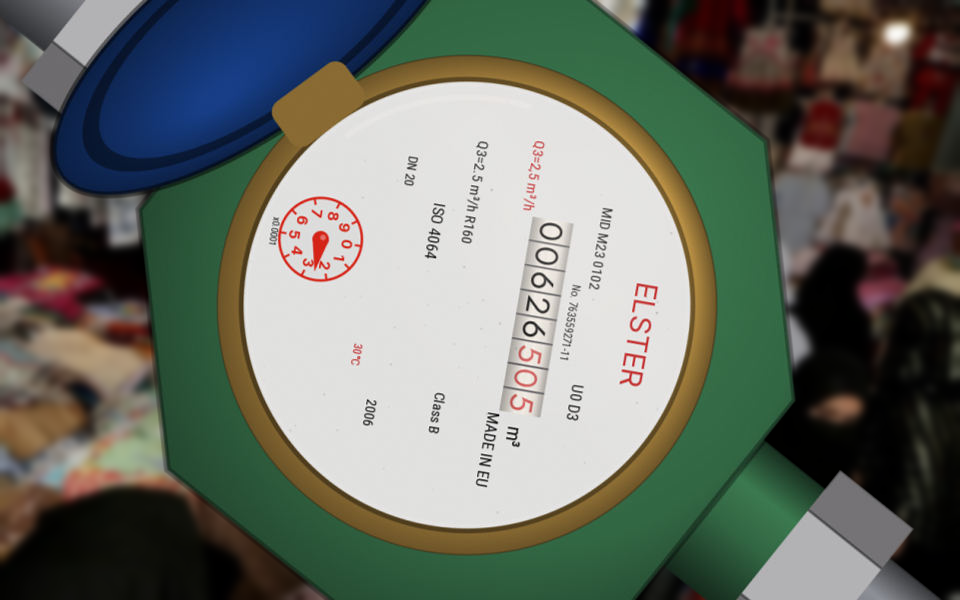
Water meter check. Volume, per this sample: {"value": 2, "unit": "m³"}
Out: {"value": 626.5052, "unit": "m³"}
